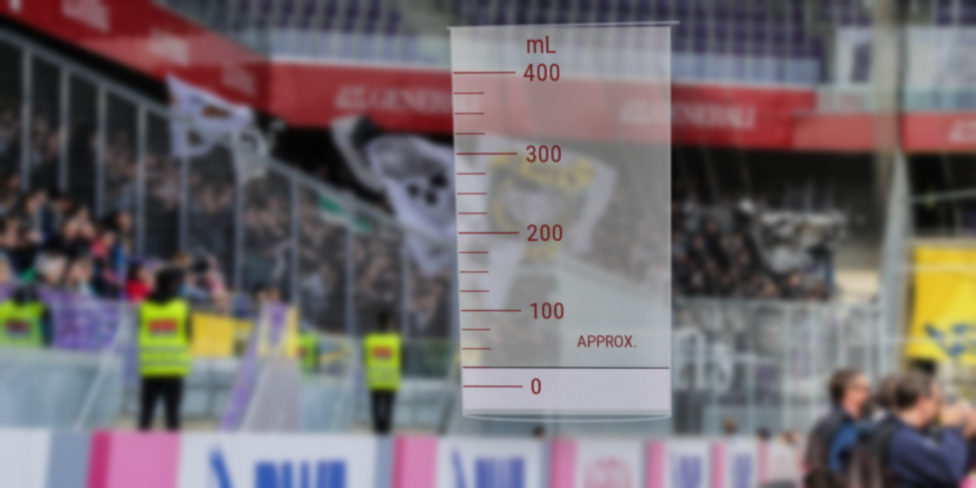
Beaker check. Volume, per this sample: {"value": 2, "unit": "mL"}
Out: {"value": 25, "unit": "mL"}
